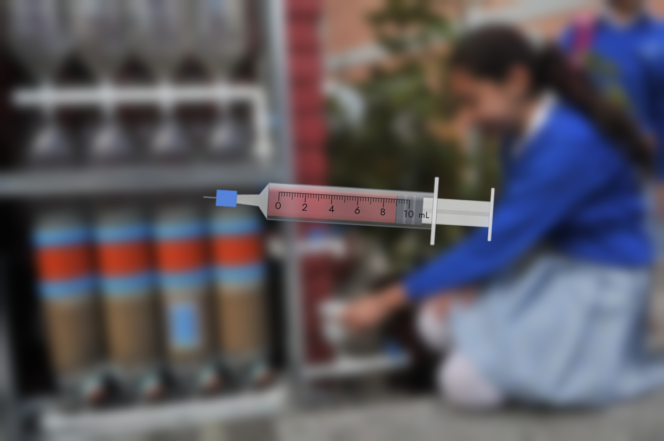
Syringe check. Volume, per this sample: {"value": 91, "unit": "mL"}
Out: {"value": 9, "unit": "mL"}
